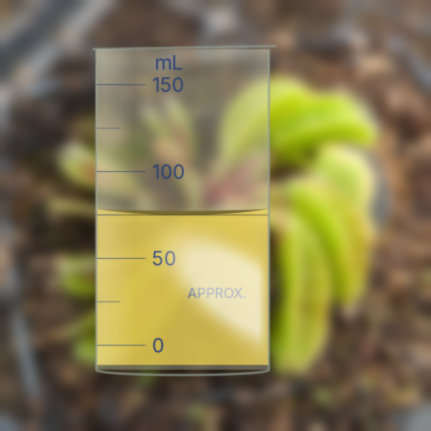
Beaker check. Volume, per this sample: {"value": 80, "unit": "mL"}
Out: {"value": 75, "unit": "mL"}
